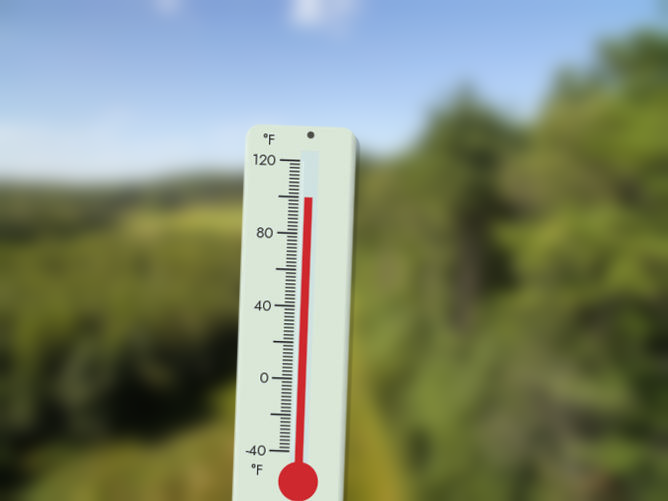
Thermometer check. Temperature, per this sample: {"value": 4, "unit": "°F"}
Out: {"value": 100, "unit": "°F"}
